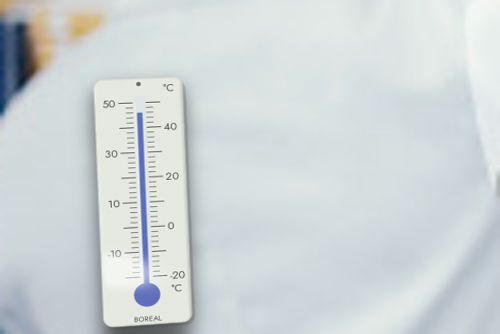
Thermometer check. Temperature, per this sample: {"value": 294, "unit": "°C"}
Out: {"value": 46, "unit": "°C"}
